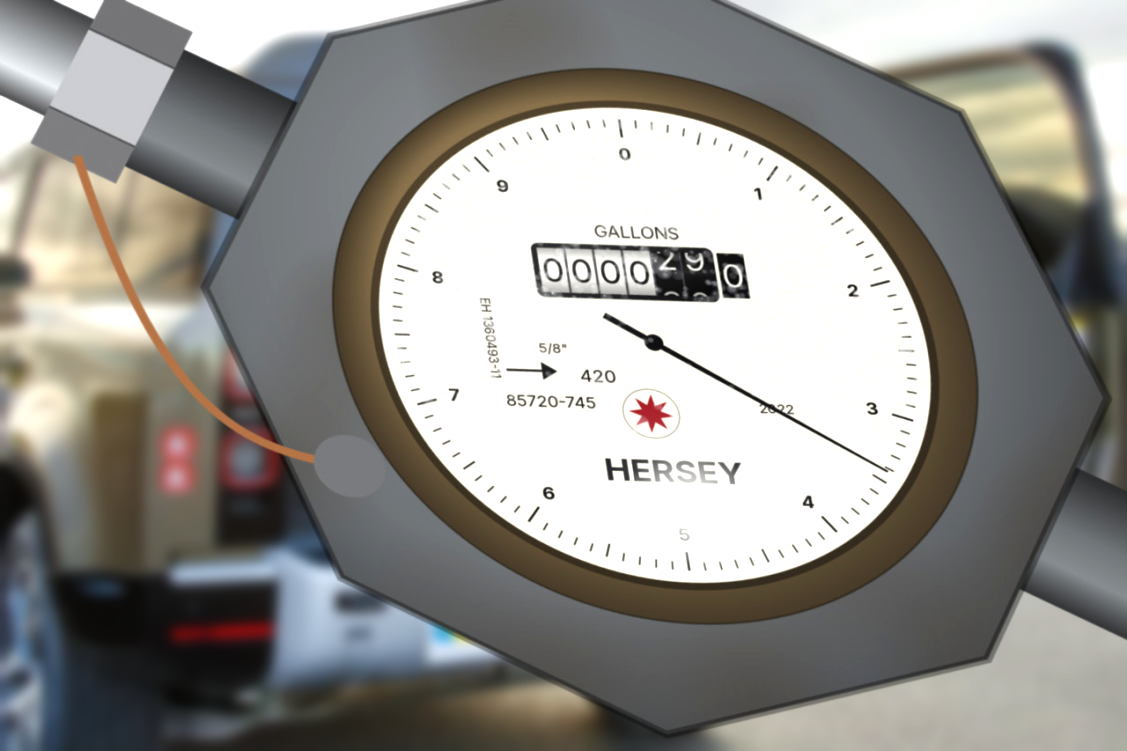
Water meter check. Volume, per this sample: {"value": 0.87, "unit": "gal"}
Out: {"value": 293.4, "unit": "gal"}
